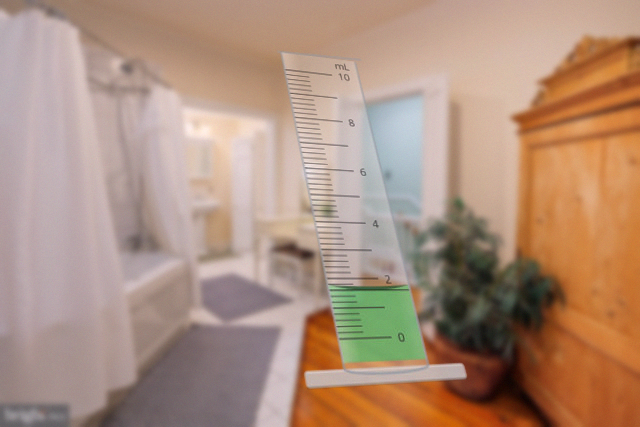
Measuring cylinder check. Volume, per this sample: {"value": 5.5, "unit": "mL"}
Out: {"value": 1.6, "unit": "mL"}
